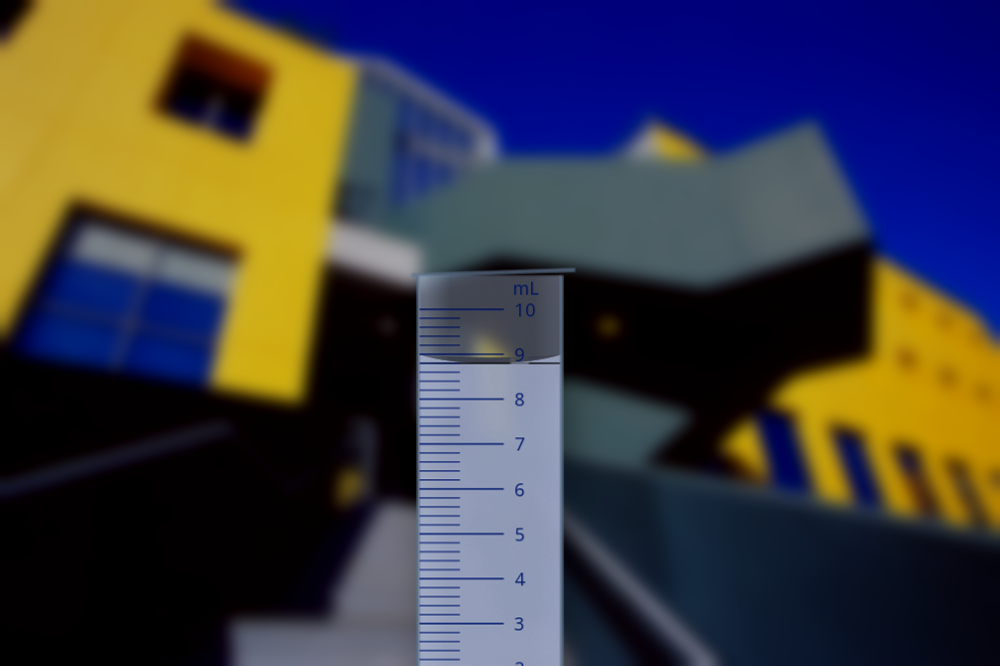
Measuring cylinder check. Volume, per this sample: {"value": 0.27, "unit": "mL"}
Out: {"value": 8.8, "unit": "mL"}
